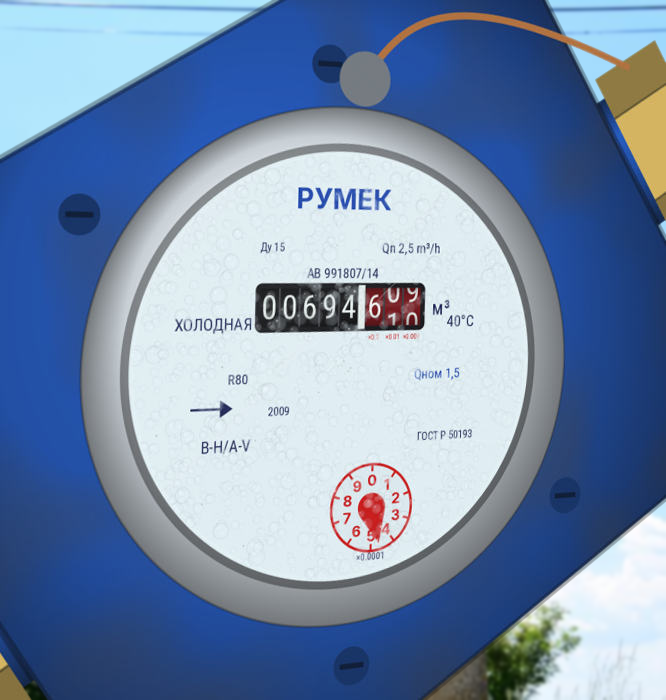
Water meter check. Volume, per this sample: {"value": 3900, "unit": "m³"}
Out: {"value": 694.6094, "unit": "m³"}
